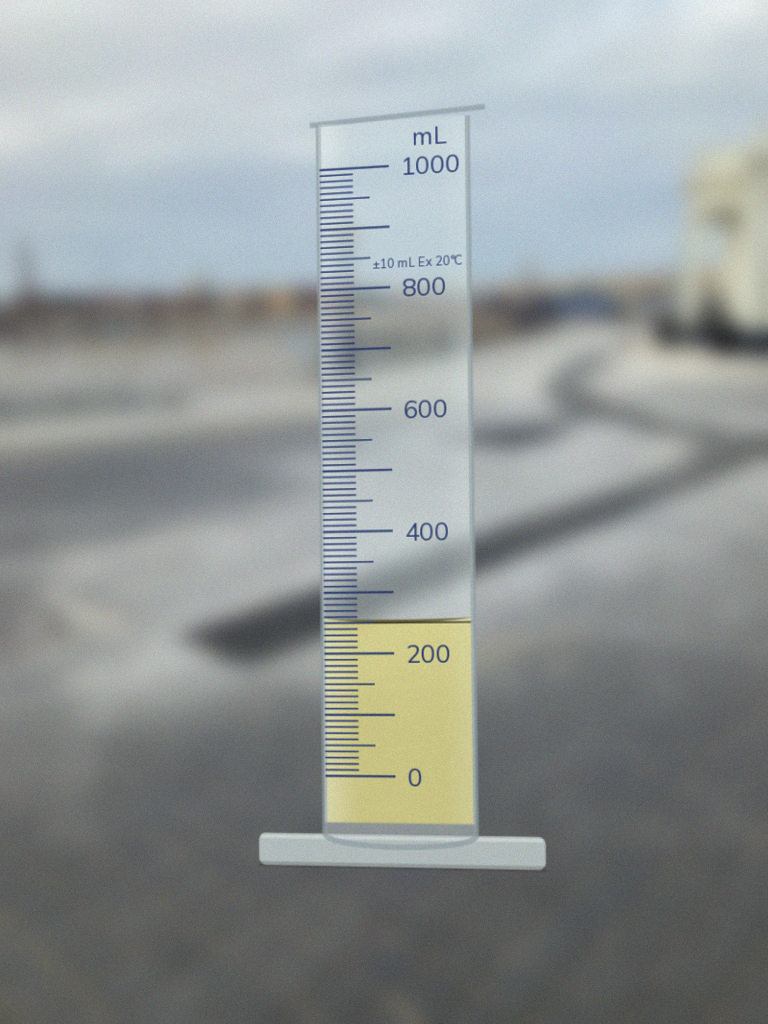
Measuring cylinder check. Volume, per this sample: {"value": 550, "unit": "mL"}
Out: {"value": 250, "unit": "mL"}
